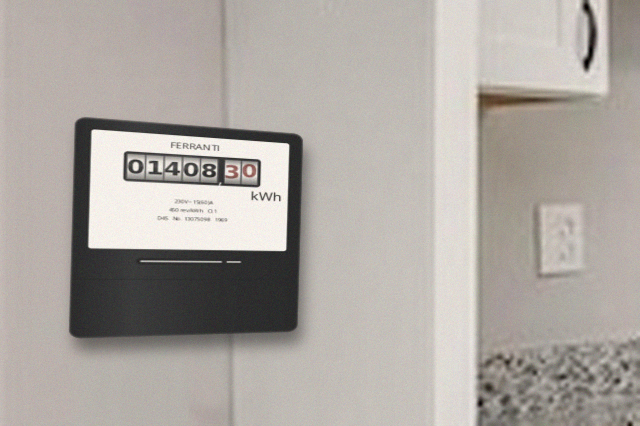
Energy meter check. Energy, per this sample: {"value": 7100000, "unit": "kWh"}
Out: {"value": 1408.30, "unit": "kWh"}
